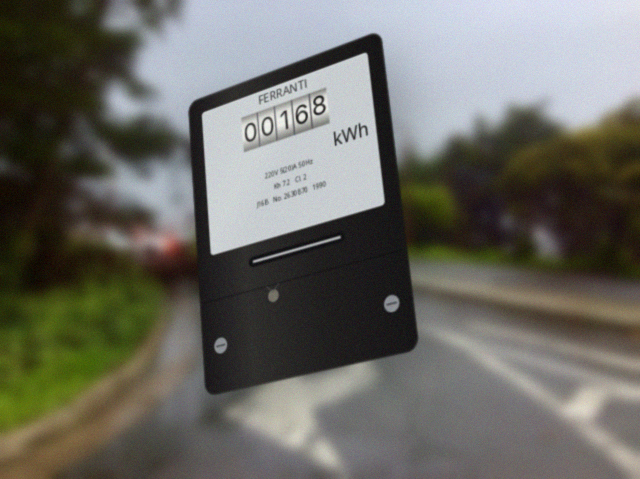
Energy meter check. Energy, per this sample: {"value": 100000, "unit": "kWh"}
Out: {"value": 168, "unit": "kWh"}
